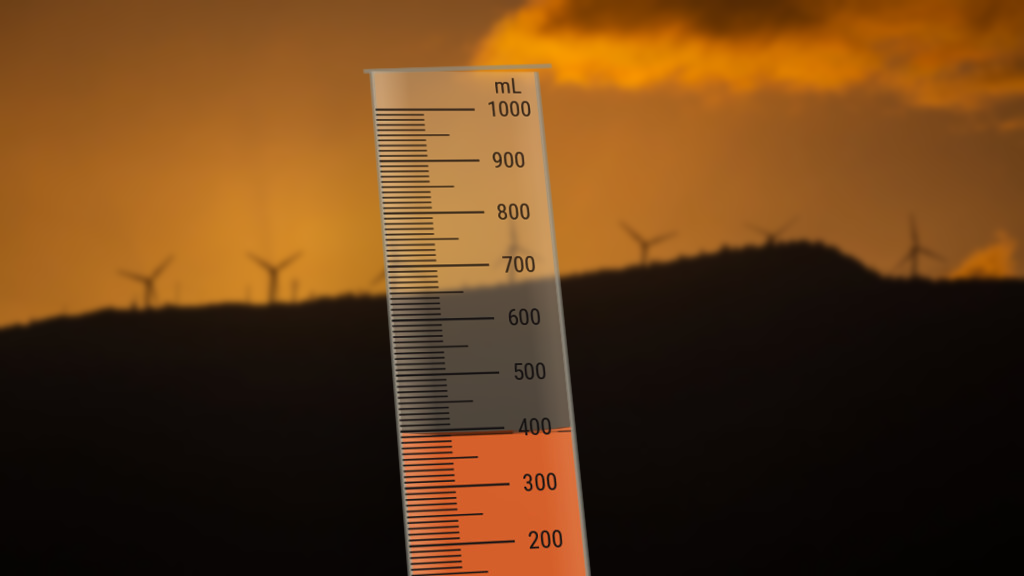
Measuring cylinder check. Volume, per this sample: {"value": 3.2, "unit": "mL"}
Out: {"value": 390, "unit": "mL"}
